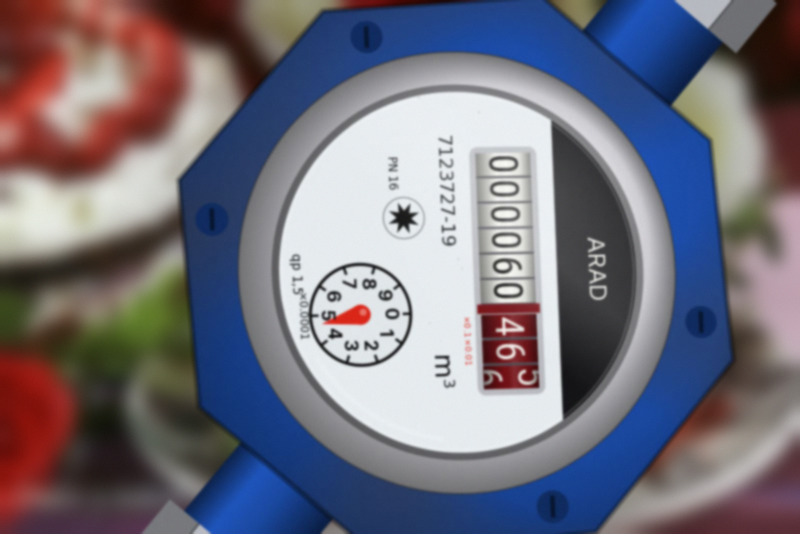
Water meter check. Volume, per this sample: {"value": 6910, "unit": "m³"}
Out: {"value": 60.4654, "unit": "m³"}
